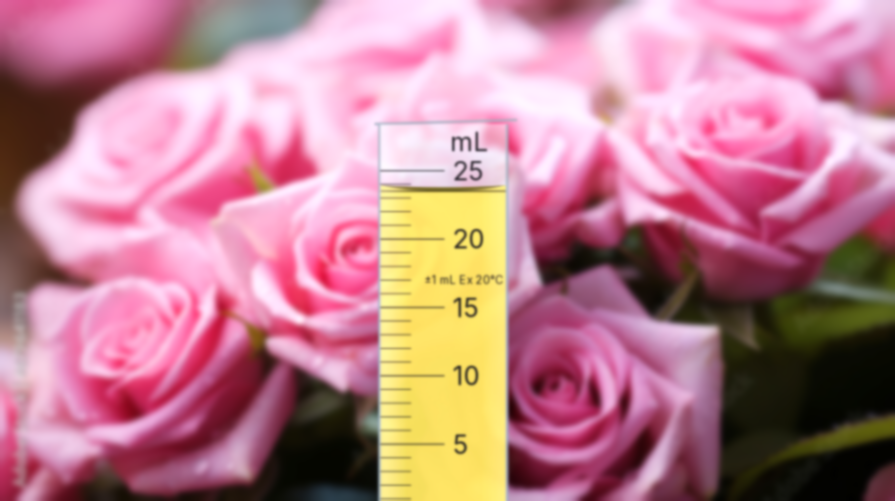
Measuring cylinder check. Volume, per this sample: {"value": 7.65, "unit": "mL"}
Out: {"value": 23.5, "unit": "mL"}
